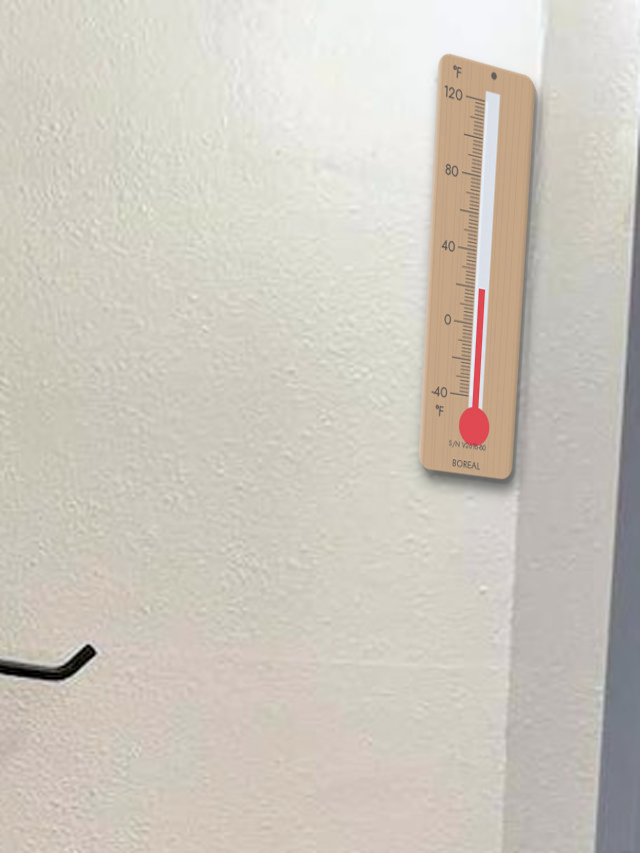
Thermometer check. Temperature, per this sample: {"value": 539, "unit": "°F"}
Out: {"value": 20, "unit": "°F"}
